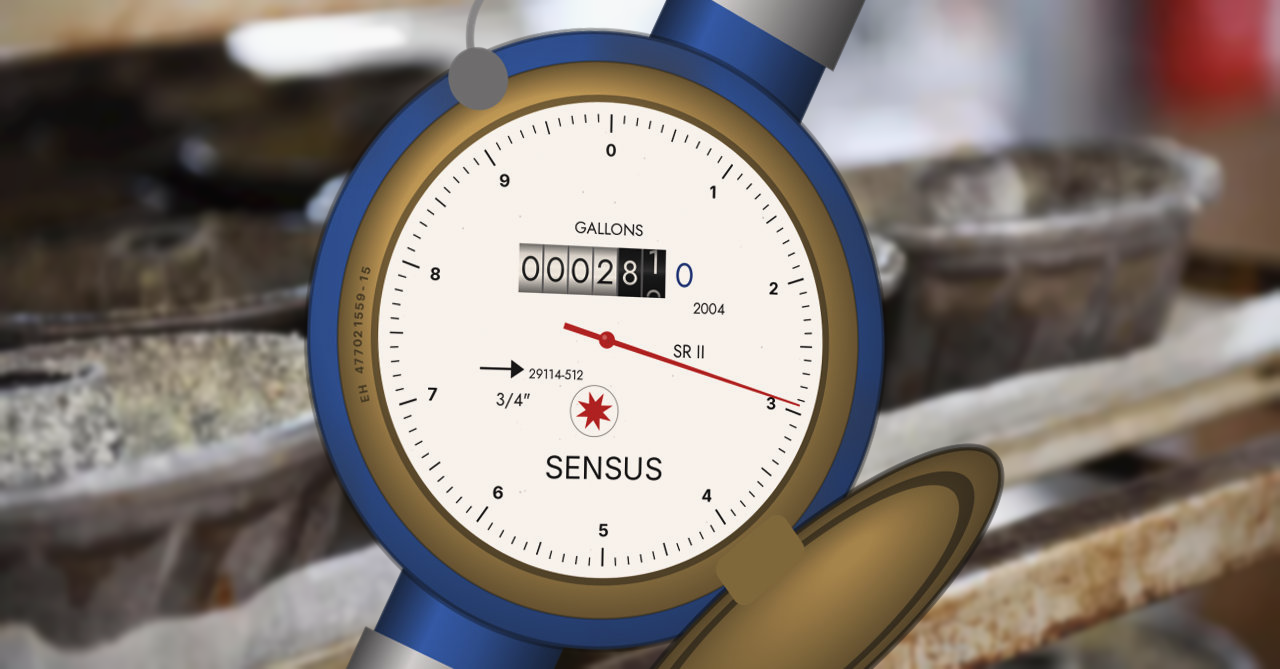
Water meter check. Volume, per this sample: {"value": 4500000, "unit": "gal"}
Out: {"value": 2812.9, "unit": "gal"}
